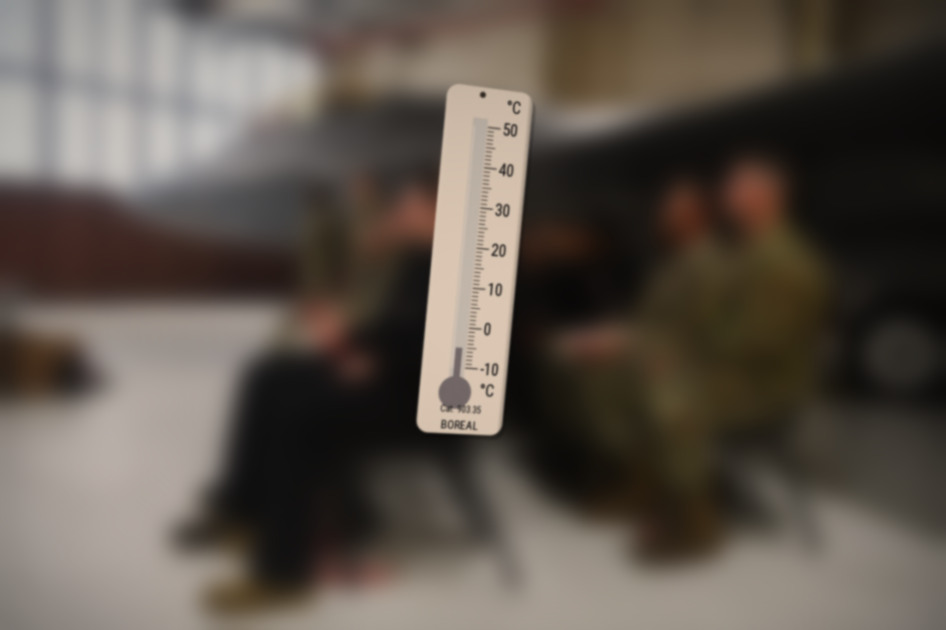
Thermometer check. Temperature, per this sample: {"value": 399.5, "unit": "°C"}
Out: {"value": -5, "unit": "°C"}
